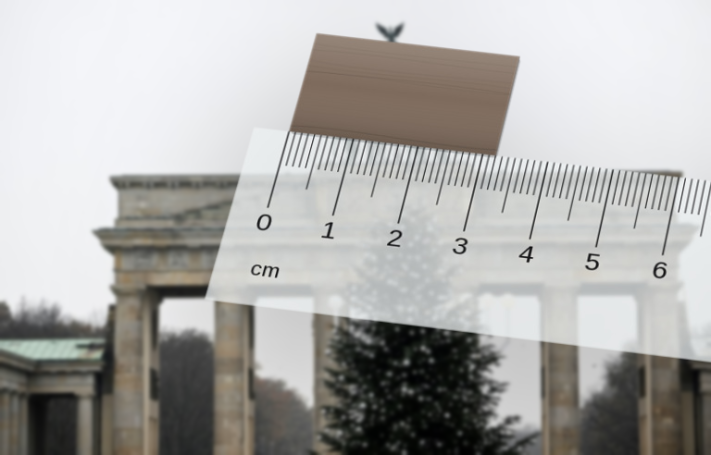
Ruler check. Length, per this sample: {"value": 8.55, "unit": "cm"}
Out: {"value": 3.2, "unit": "cm"}
